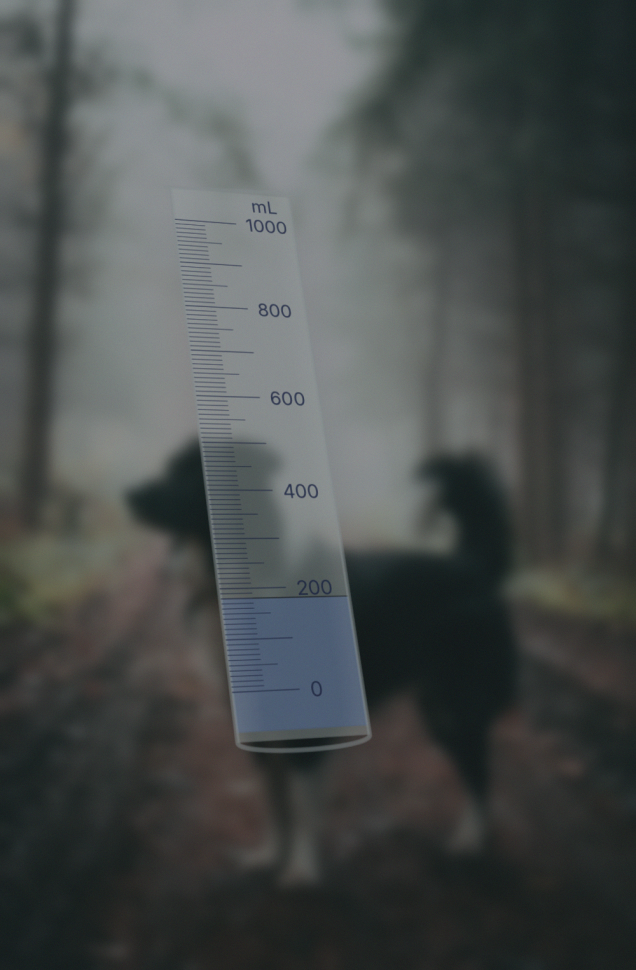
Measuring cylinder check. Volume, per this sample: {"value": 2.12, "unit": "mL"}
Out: {"value": 180, "unit": "mL"}
